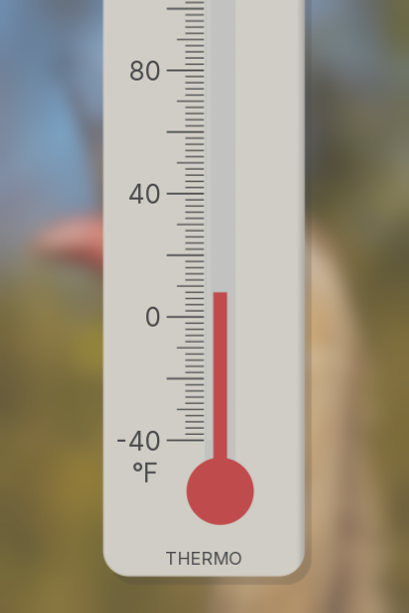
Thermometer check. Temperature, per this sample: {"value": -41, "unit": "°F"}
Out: {"value": 8, "unit": "°F"}
